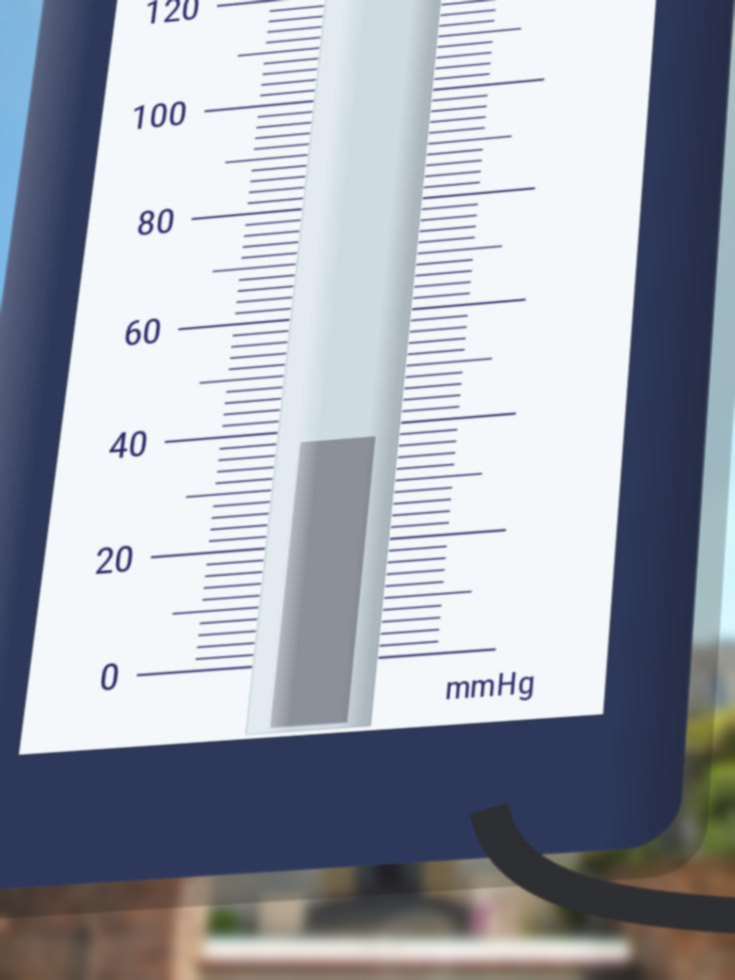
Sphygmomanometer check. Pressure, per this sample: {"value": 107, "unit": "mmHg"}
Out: {"value": 38, "unit": "mmHg"}
